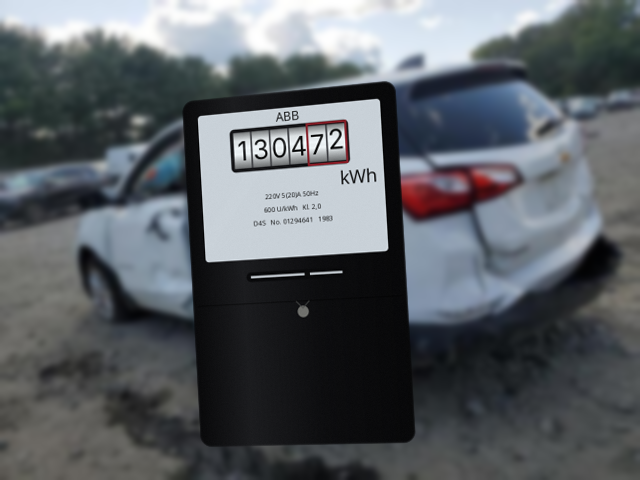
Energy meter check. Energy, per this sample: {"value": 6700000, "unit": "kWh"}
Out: {"value": 1304.72, "unit": "kWh"}
